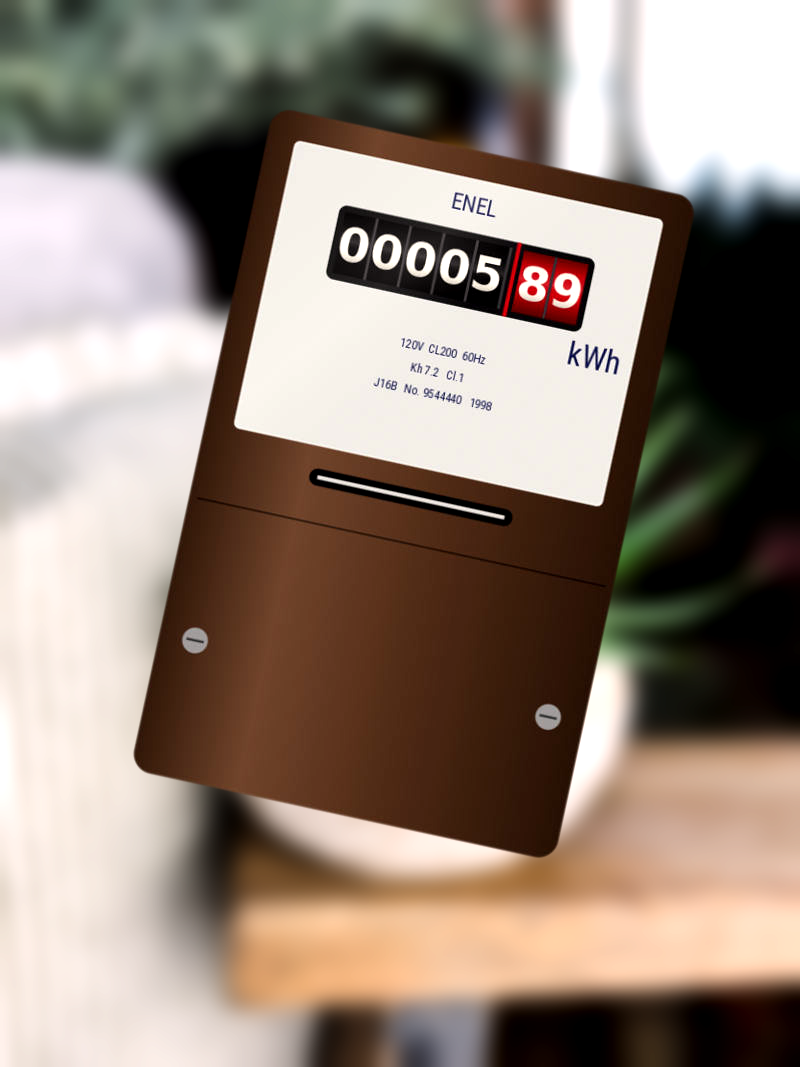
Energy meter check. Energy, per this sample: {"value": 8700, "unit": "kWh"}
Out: {"value": 5.89, "unit": "kWh"}
